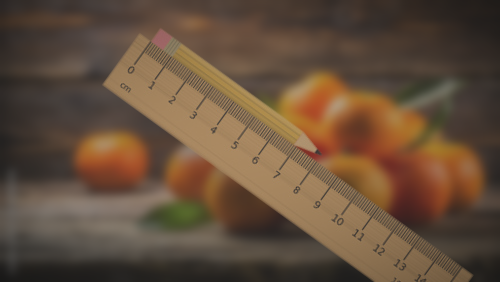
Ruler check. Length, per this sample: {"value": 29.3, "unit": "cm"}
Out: {"value": 8, "unit": "cm"}
